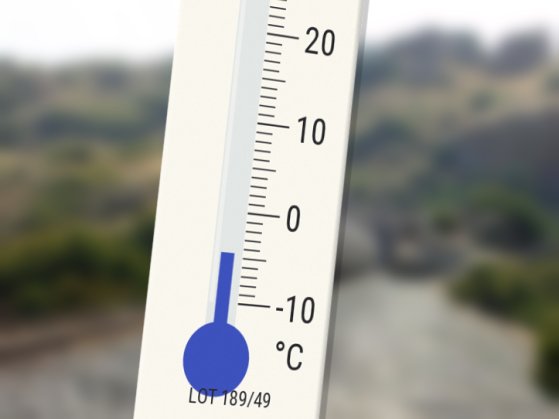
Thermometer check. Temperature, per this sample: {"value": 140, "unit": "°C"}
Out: {"value": -4.5, "unit": "°C"}
